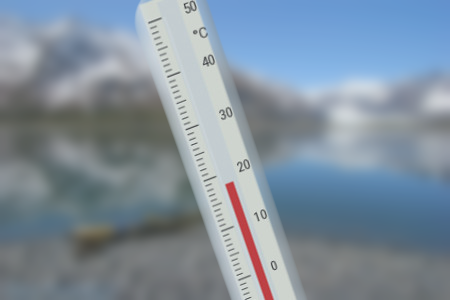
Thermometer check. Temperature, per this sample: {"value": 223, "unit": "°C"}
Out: {"value": 18, "unit": "°C"}
